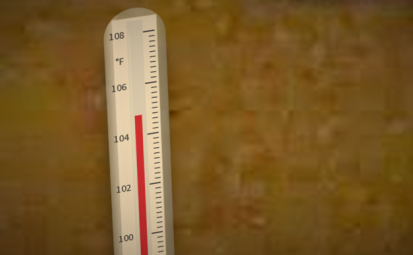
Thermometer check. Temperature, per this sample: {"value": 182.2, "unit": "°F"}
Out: {"value": 104.8, "unit": "°F"}
